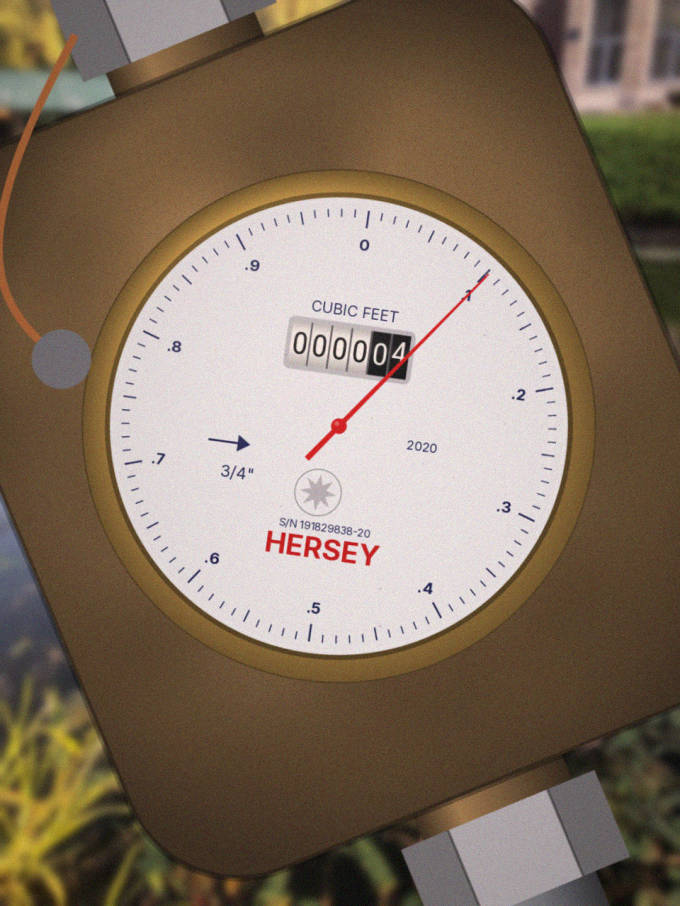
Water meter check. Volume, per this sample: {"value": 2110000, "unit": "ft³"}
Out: {"value": 4.10, "unit": "ft³"}
